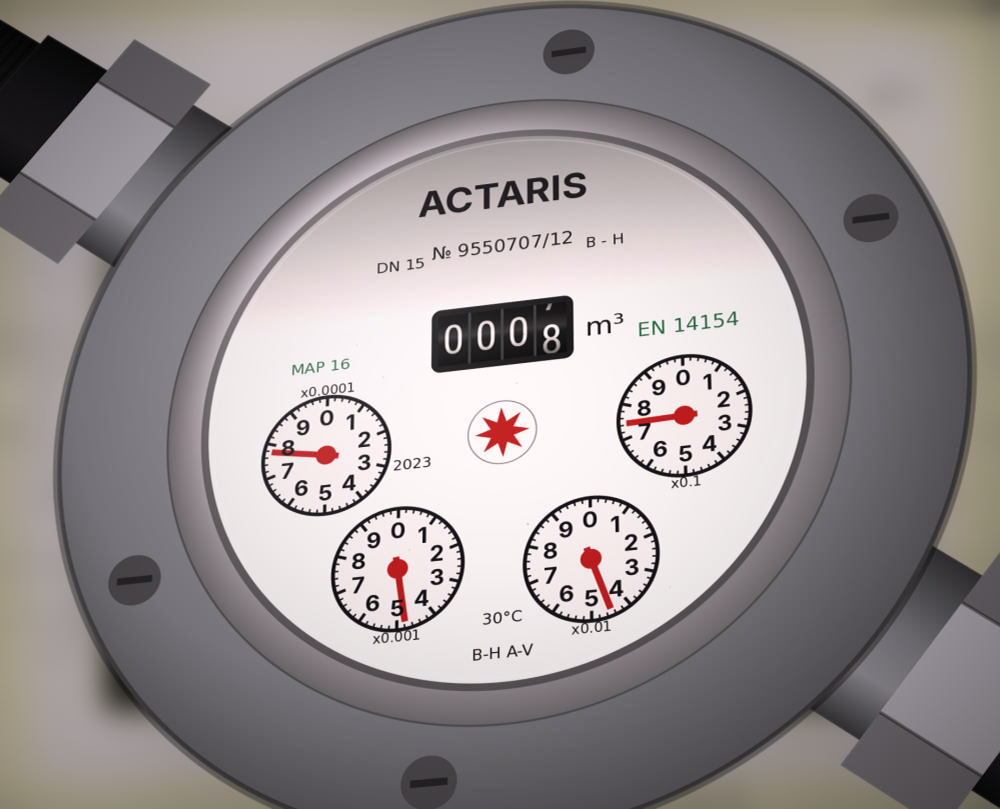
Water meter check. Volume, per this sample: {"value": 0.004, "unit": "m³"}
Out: {"value": 7.7447, "unit": "m³"}
